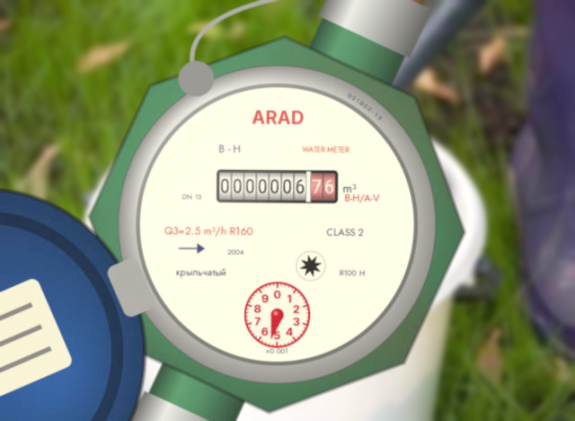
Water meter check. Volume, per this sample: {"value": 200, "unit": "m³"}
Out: {"value": 6.765, "unit": "m³"}
